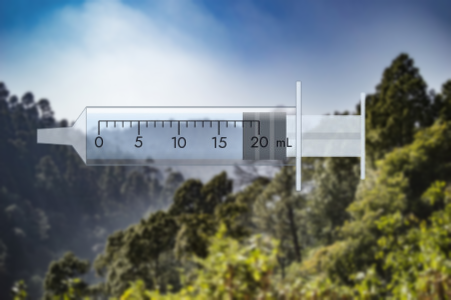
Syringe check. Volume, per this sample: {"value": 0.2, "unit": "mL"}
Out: {"value": 18, "unit": "mL"}
